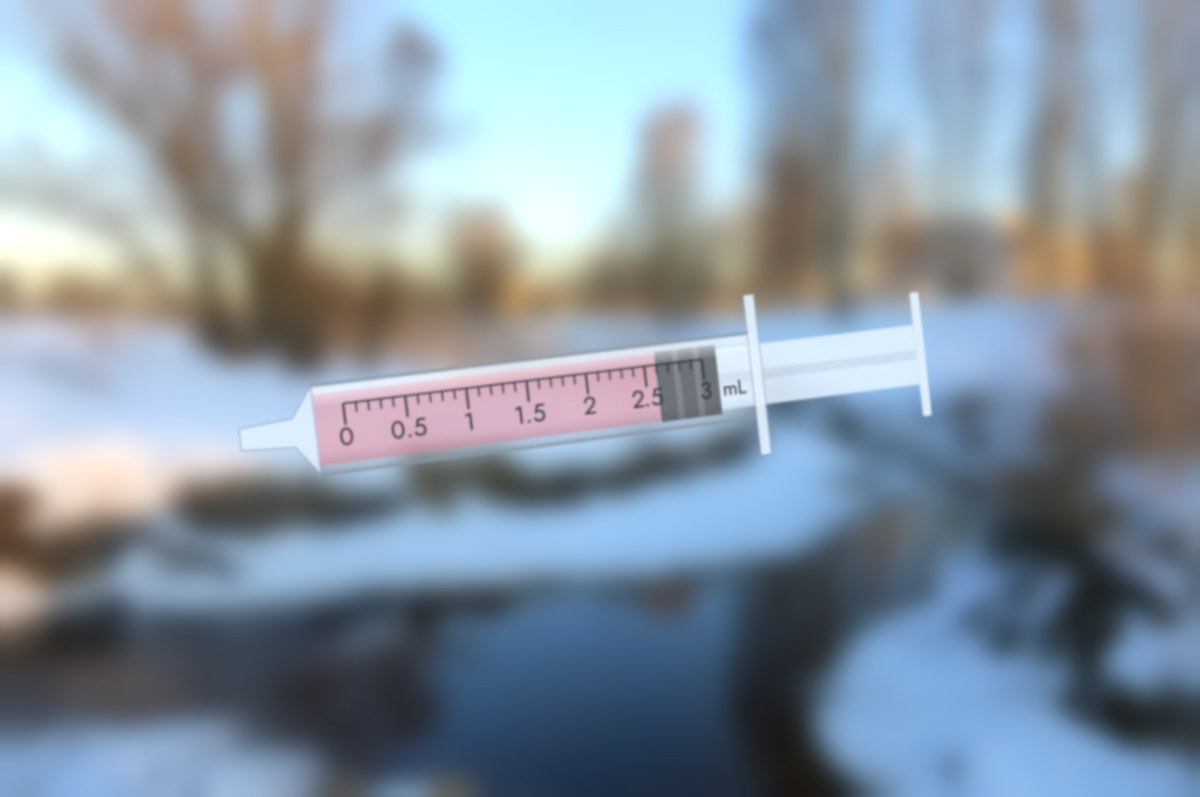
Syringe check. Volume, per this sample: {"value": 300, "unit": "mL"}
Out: {"value": 2.6, "unit": "mL"}
